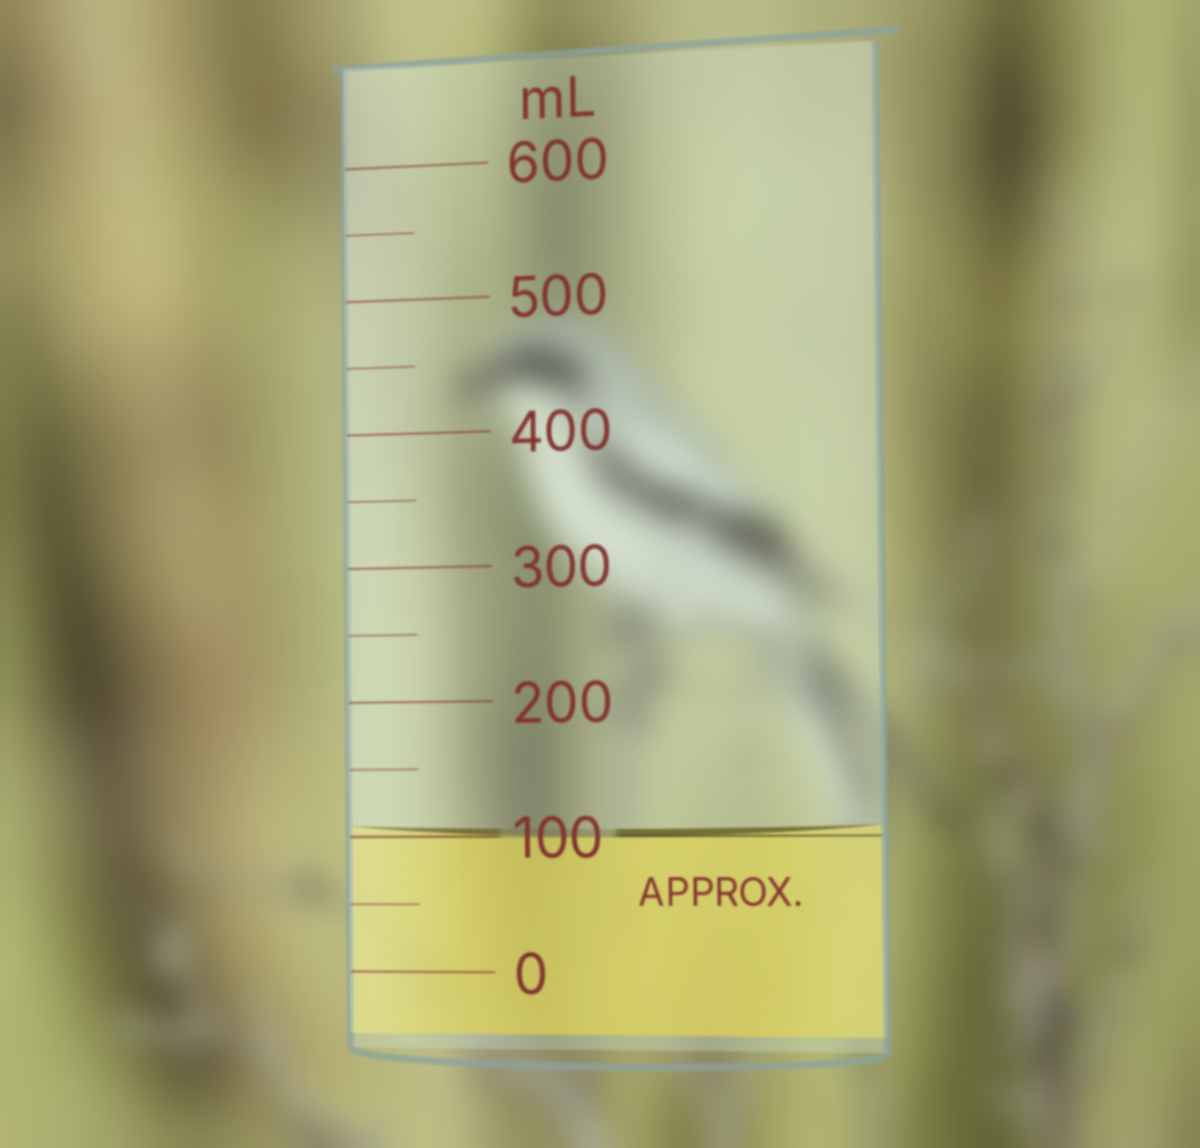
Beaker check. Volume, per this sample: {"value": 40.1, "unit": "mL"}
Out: {"value": 100, "unit": "mL"}
